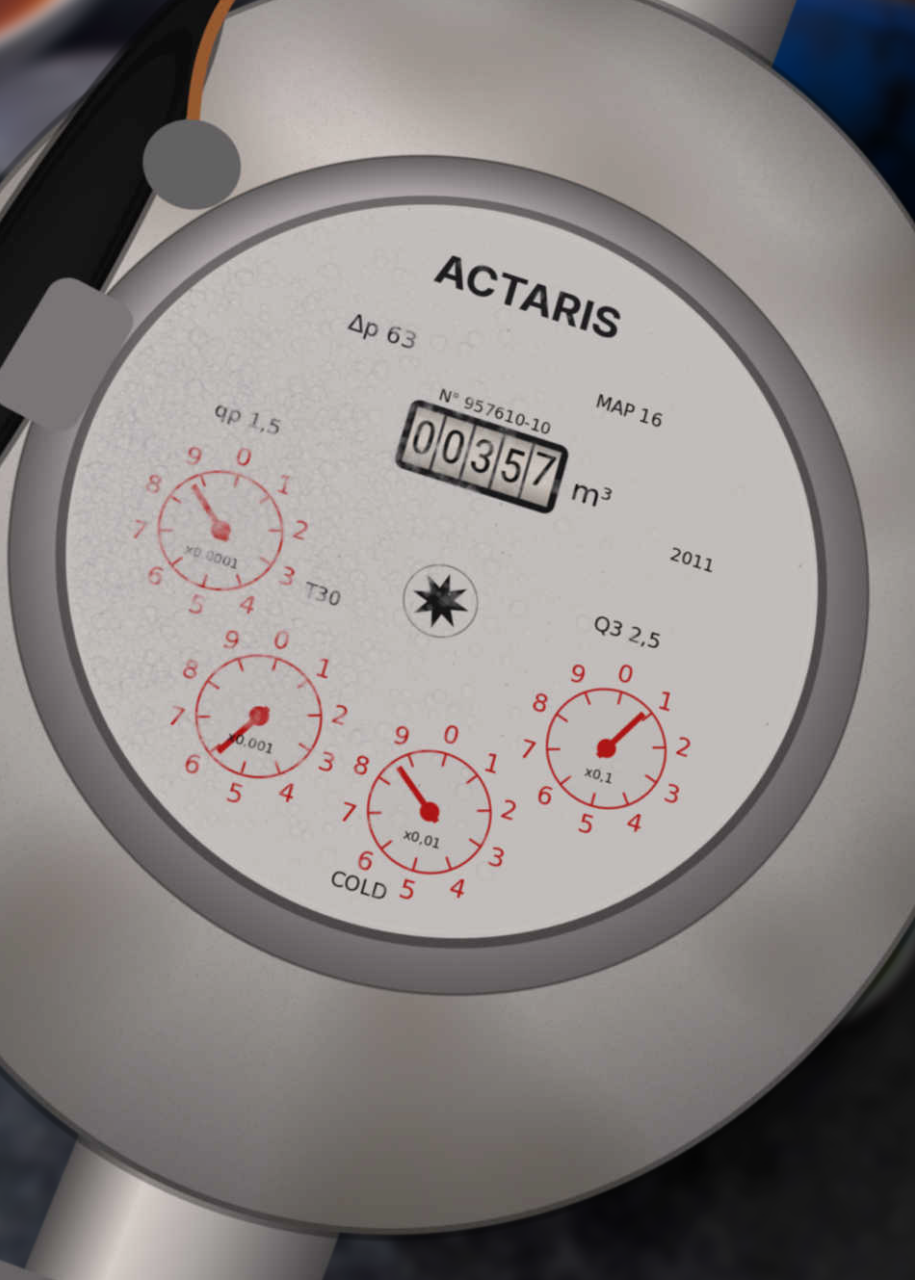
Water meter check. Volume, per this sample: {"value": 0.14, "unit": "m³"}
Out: {"value": 357.0858, "unit": "m³"}
